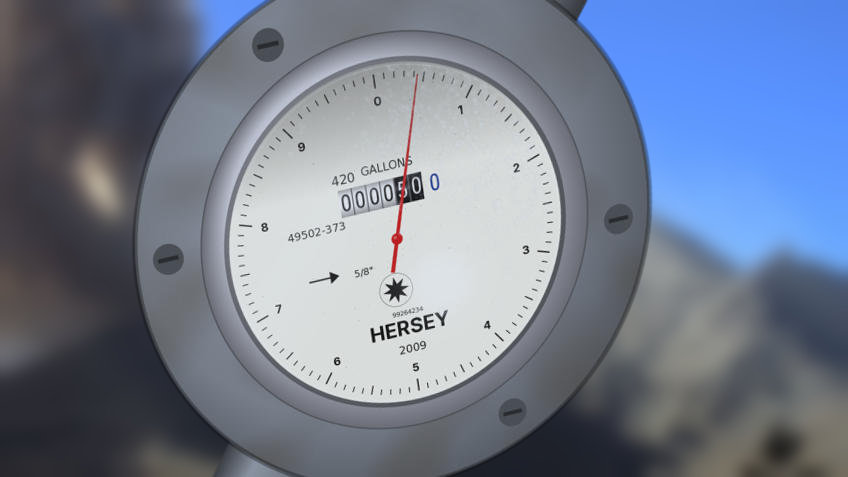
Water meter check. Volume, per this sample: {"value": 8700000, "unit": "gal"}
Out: {"value": 500.4, "unit": "gal"}
